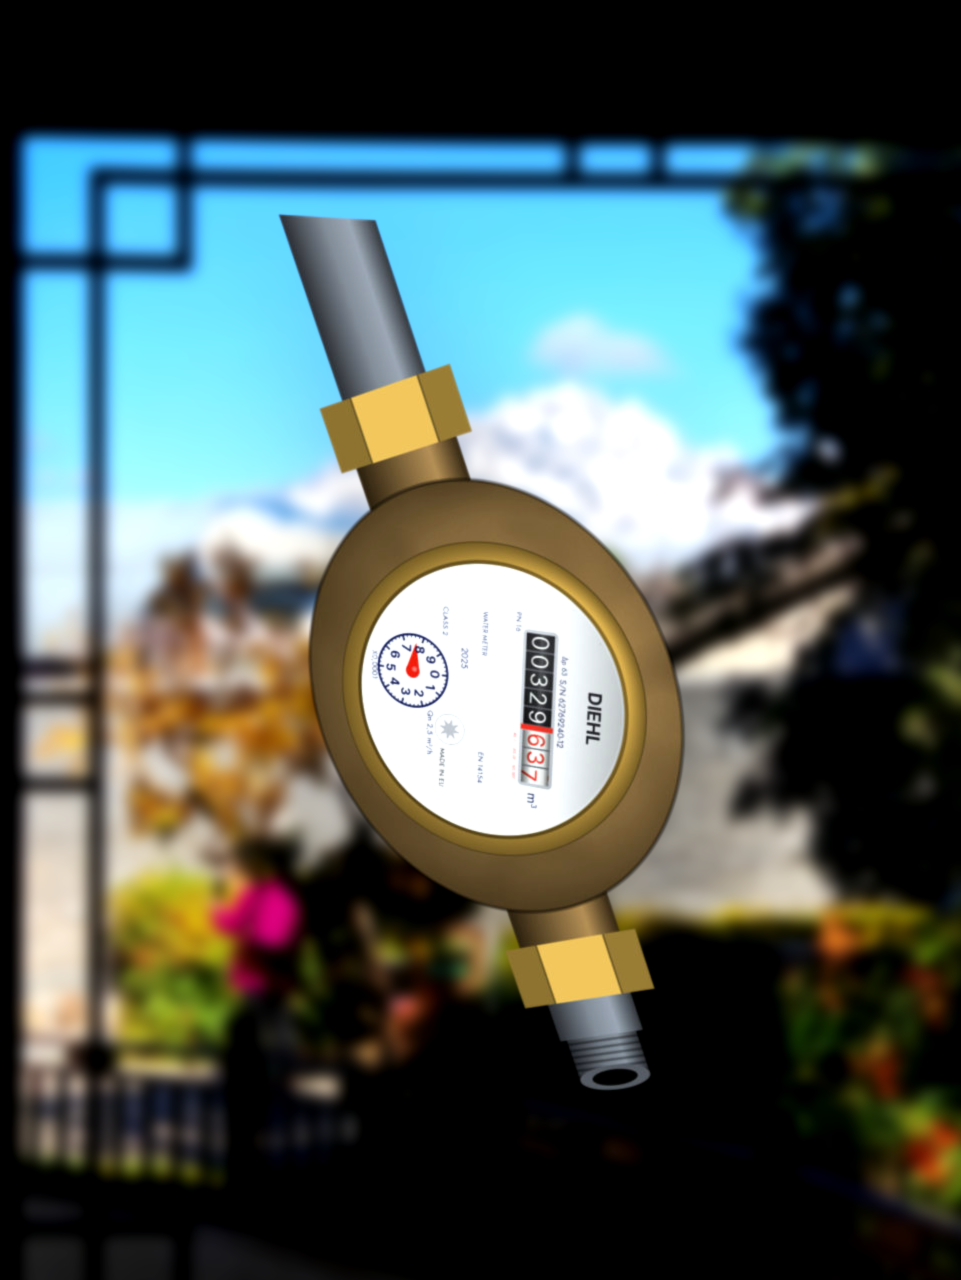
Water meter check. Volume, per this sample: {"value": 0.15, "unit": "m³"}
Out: {"value": 329.6367, "unit": "m³"}
